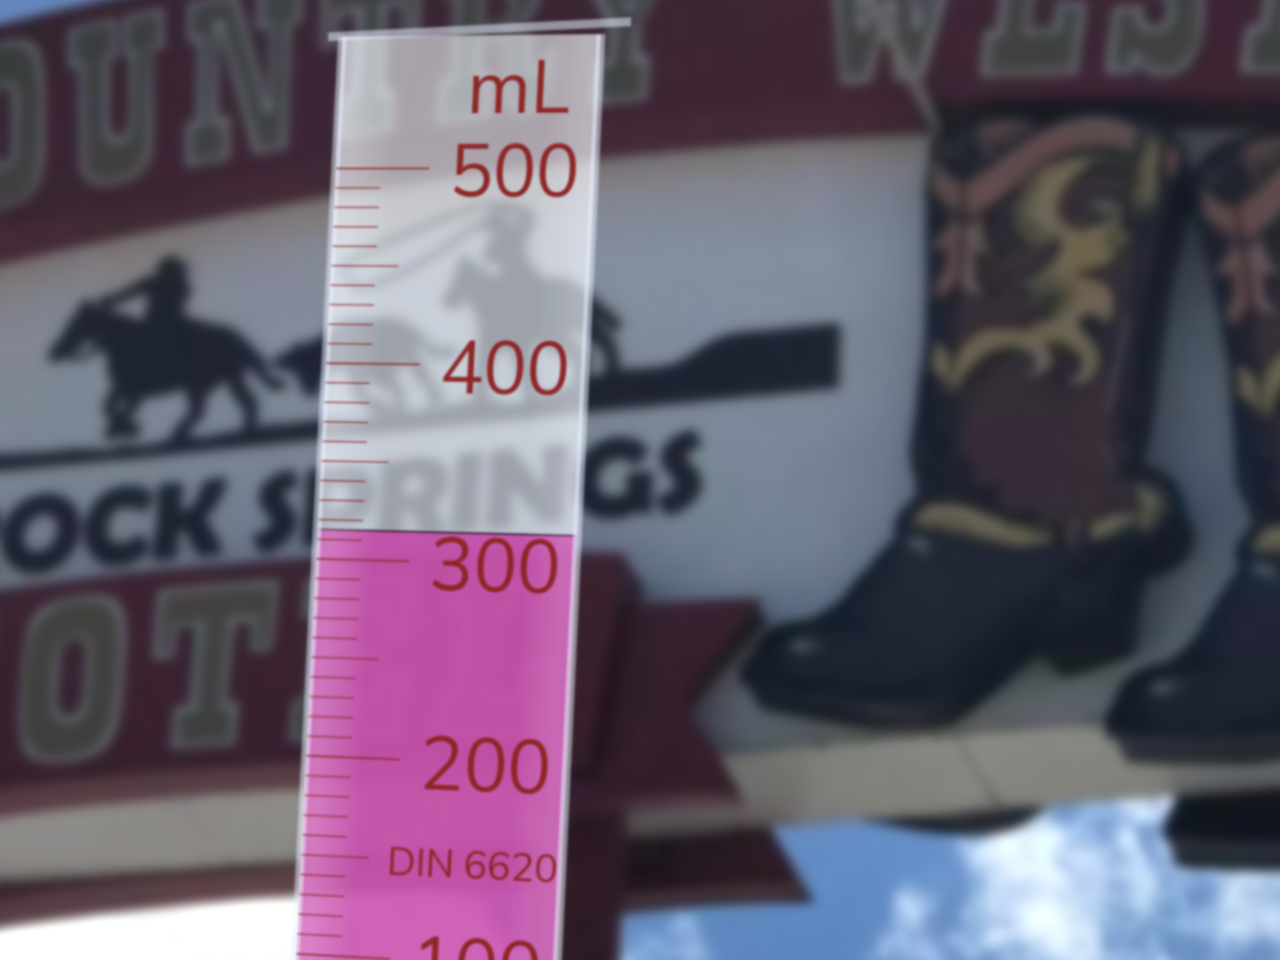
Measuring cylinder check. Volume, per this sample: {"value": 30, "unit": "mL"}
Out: {"value": 315, "unit": "mL"}
